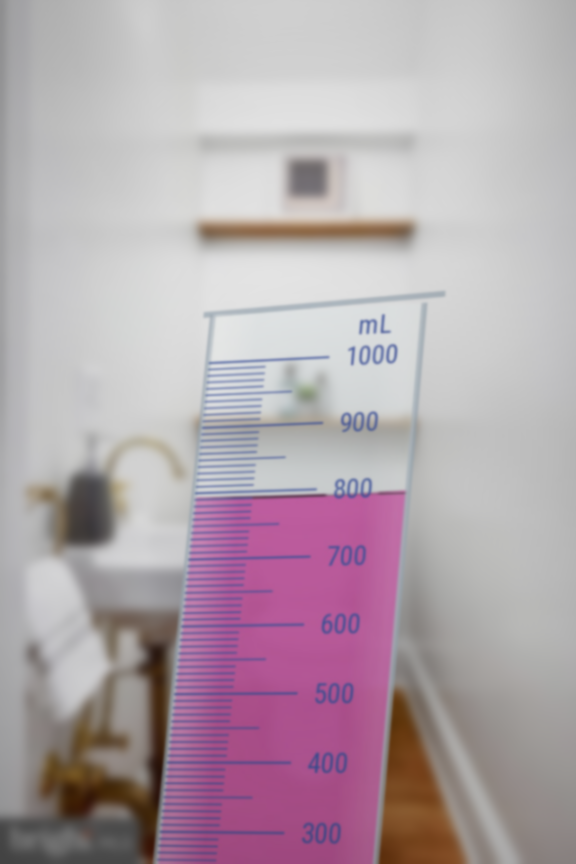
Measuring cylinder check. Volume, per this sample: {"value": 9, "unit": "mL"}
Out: {"value": 790, "unit": "mL"}
